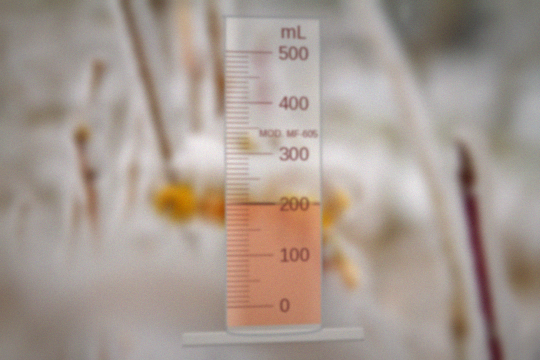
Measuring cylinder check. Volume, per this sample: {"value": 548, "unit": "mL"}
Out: {"value": 200, "unit": "mL"}
